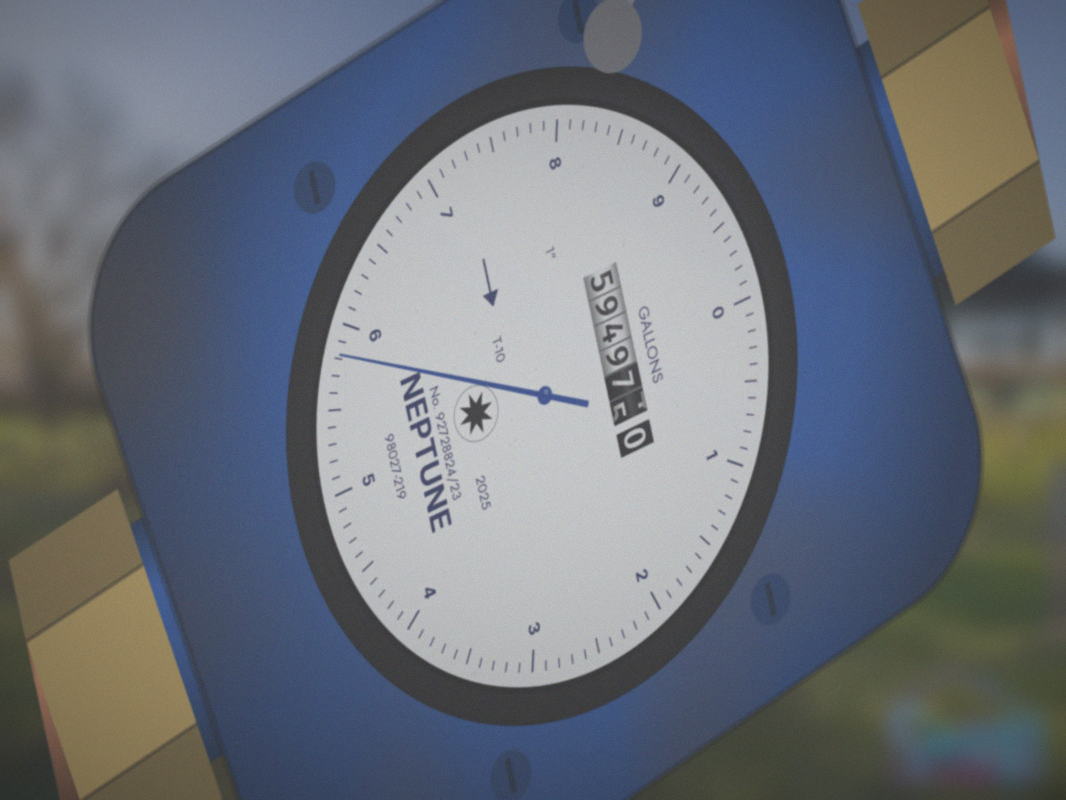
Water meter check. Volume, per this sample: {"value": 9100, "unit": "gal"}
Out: {"value": 5949745.8, "unit": "gal"}
